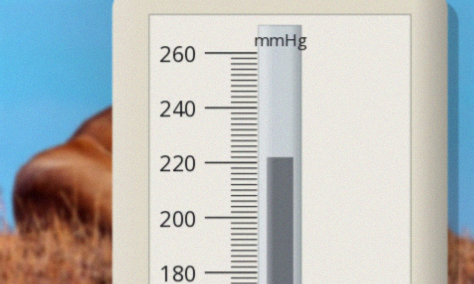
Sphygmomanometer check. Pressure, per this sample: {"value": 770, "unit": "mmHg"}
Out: {"value": 222, "unit": "mmHg"}
